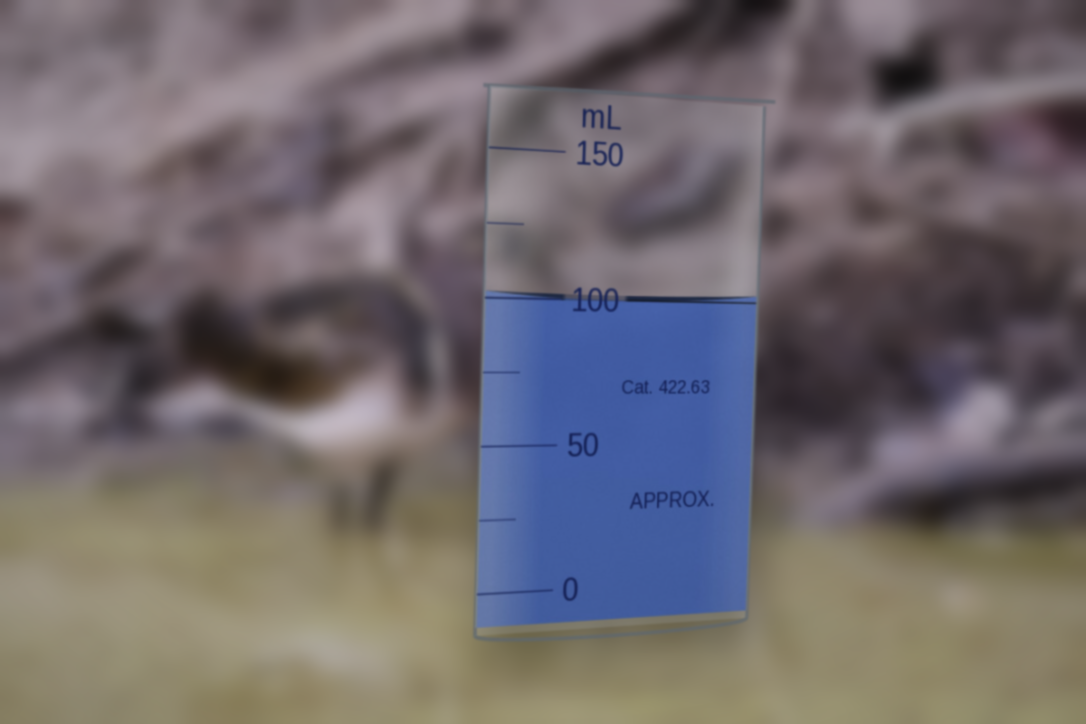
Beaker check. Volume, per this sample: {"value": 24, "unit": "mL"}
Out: {"value": 100, "unit": "mL"}
